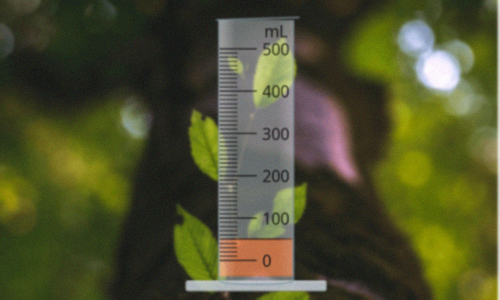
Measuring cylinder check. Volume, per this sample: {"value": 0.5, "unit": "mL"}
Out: {"value": 50, "unit": "mL"}
